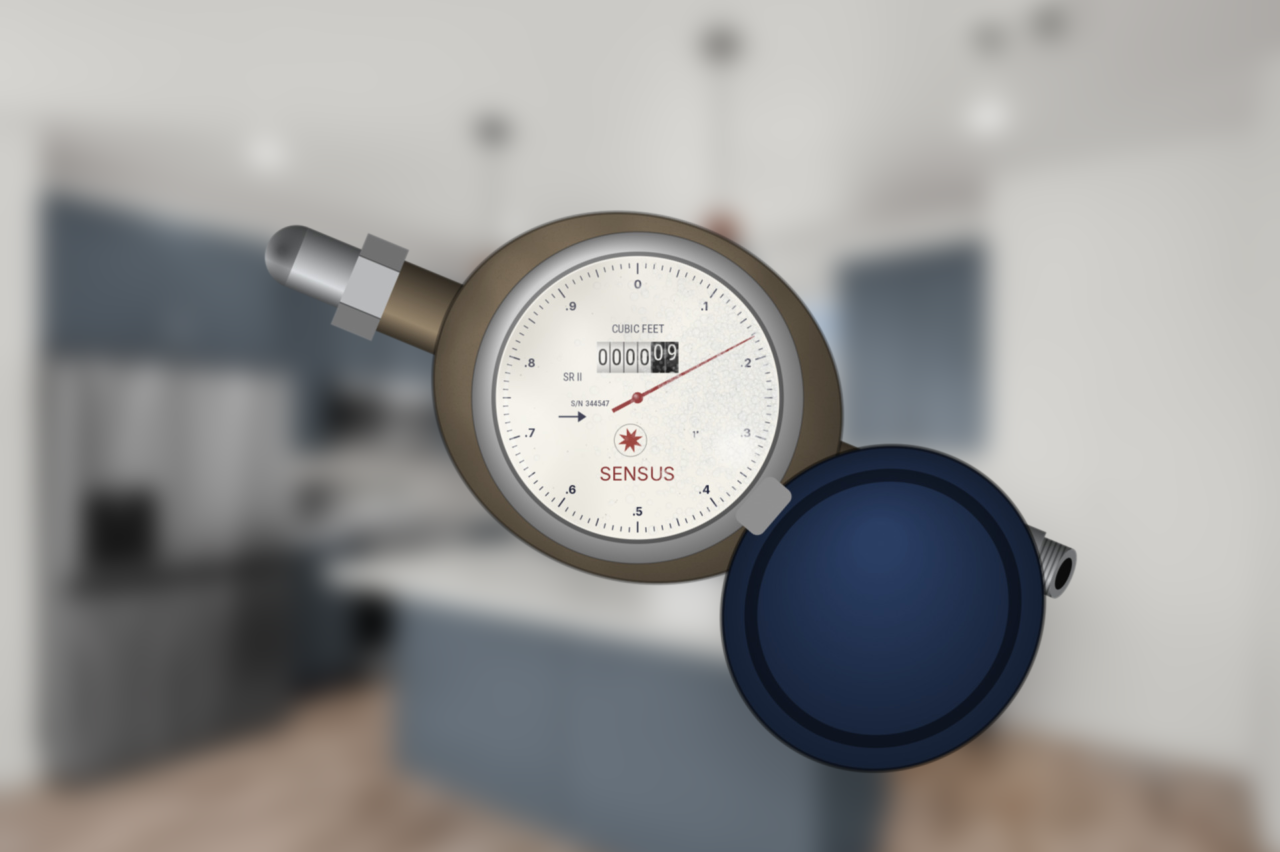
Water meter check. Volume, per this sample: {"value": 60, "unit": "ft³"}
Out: {"value": 9.17, "unit": "ft³"}
